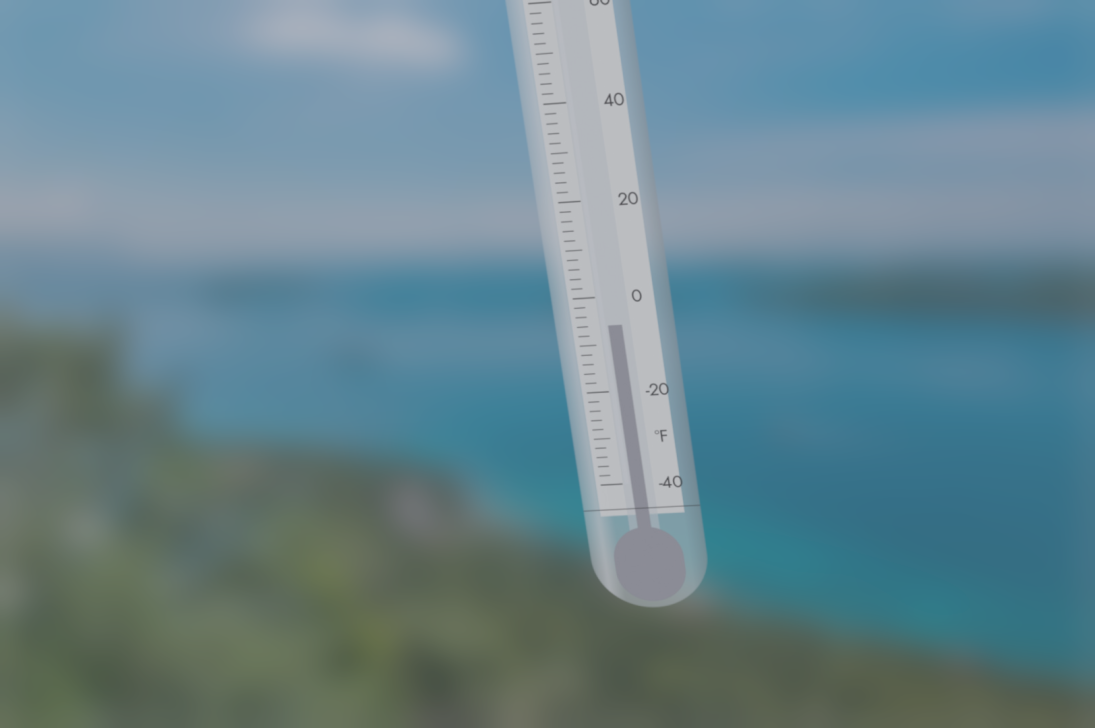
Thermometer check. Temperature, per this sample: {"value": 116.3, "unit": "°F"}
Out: {"value": -6, "unit": "°F"}
